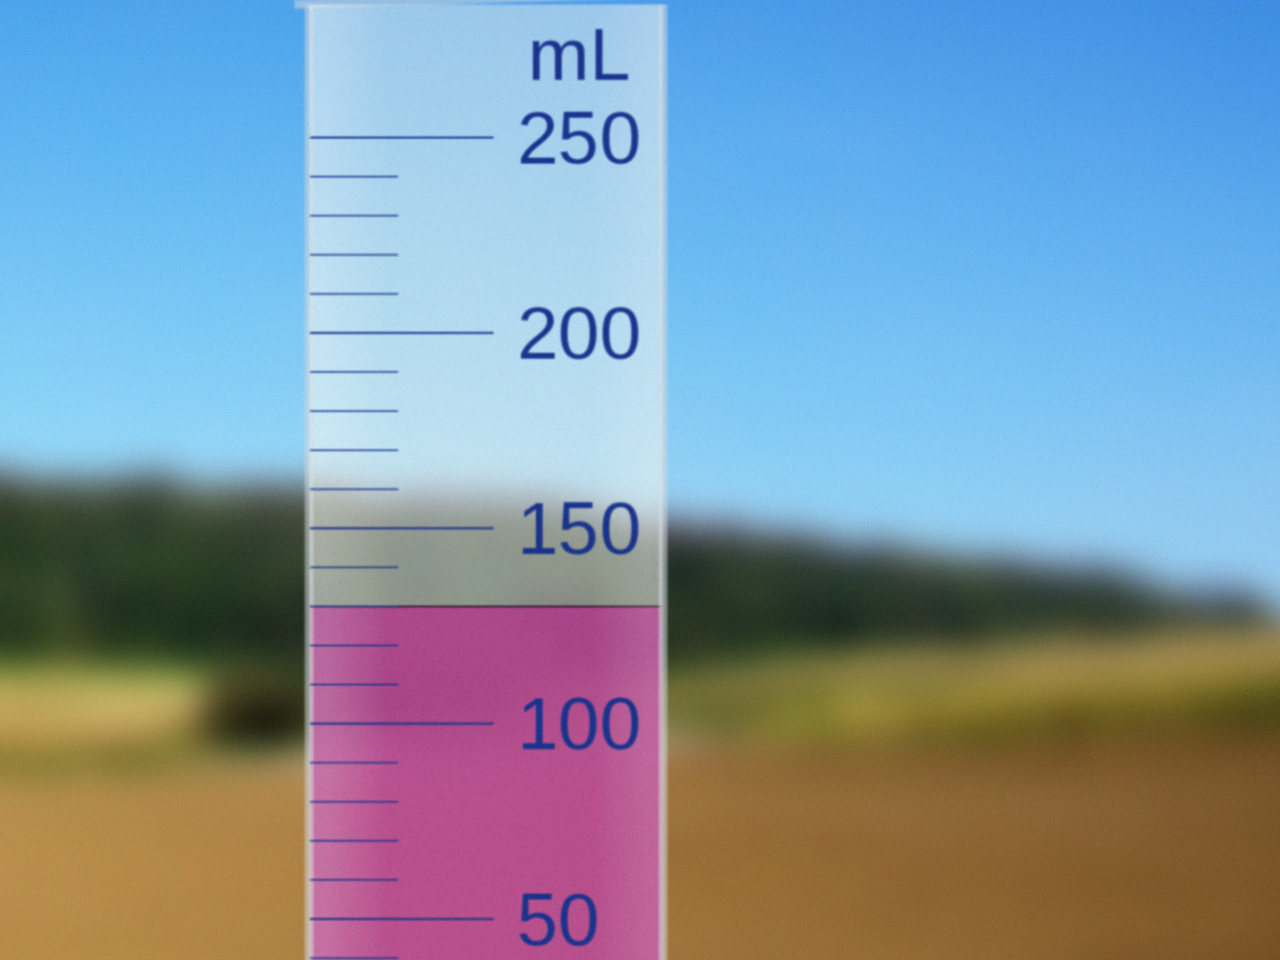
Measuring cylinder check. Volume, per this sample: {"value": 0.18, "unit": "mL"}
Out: {"value": 130, "unit": "mL"}
